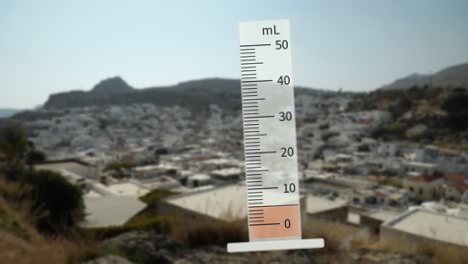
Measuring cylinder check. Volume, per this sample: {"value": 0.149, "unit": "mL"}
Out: {"value": 5, "unit": "mL"}
